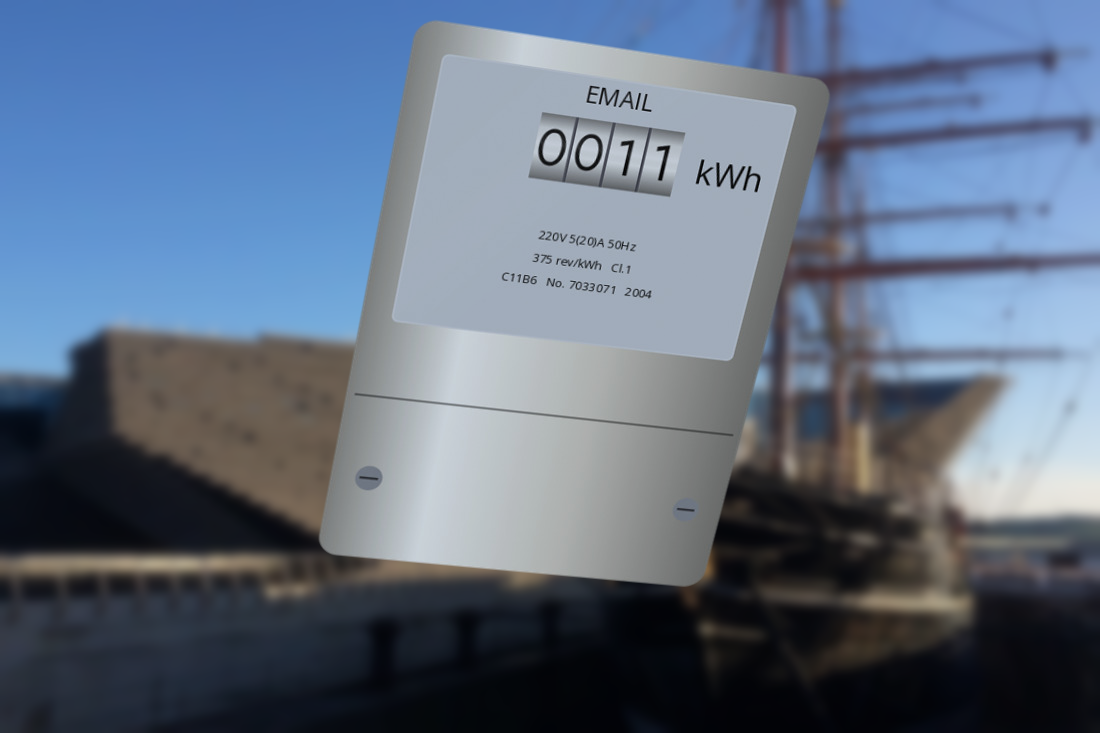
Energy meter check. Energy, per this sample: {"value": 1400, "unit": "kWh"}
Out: {"value": 11, "unit": "kWh"}
